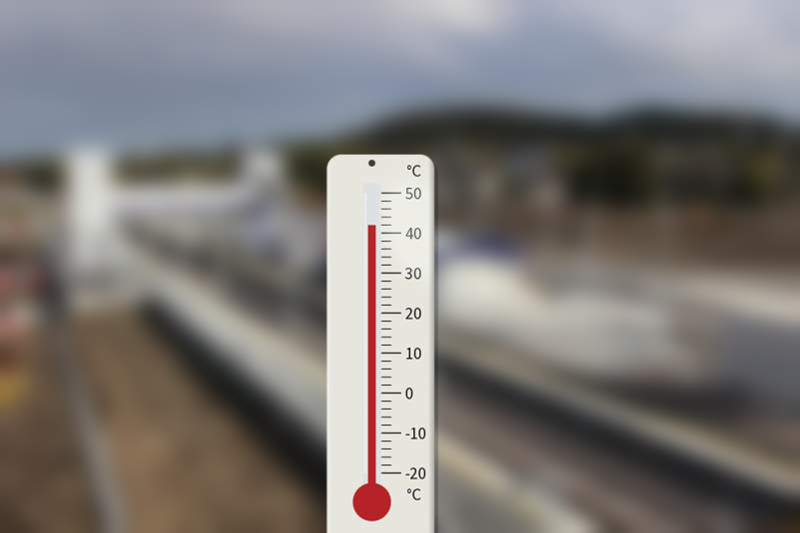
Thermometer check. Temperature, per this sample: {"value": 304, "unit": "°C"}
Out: {"value": 42, "unit": "°C"}
